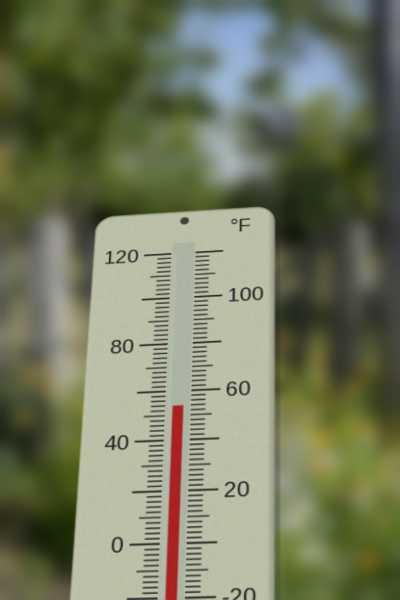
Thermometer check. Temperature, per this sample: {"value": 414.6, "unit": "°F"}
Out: {"value": 54, "unit": "°F"}
